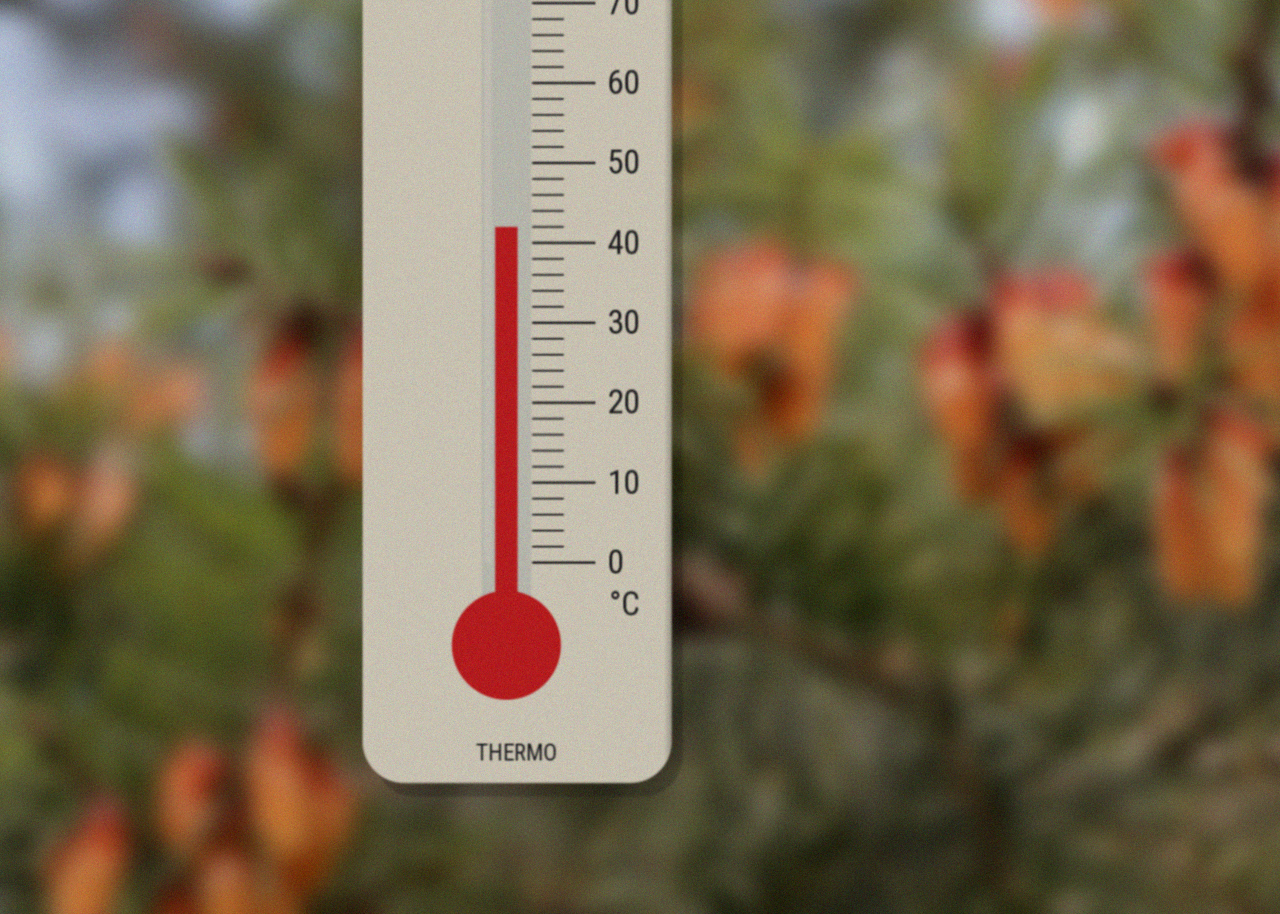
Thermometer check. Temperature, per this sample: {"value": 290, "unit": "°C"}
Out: {"value": 42, "unit": "°C"}
